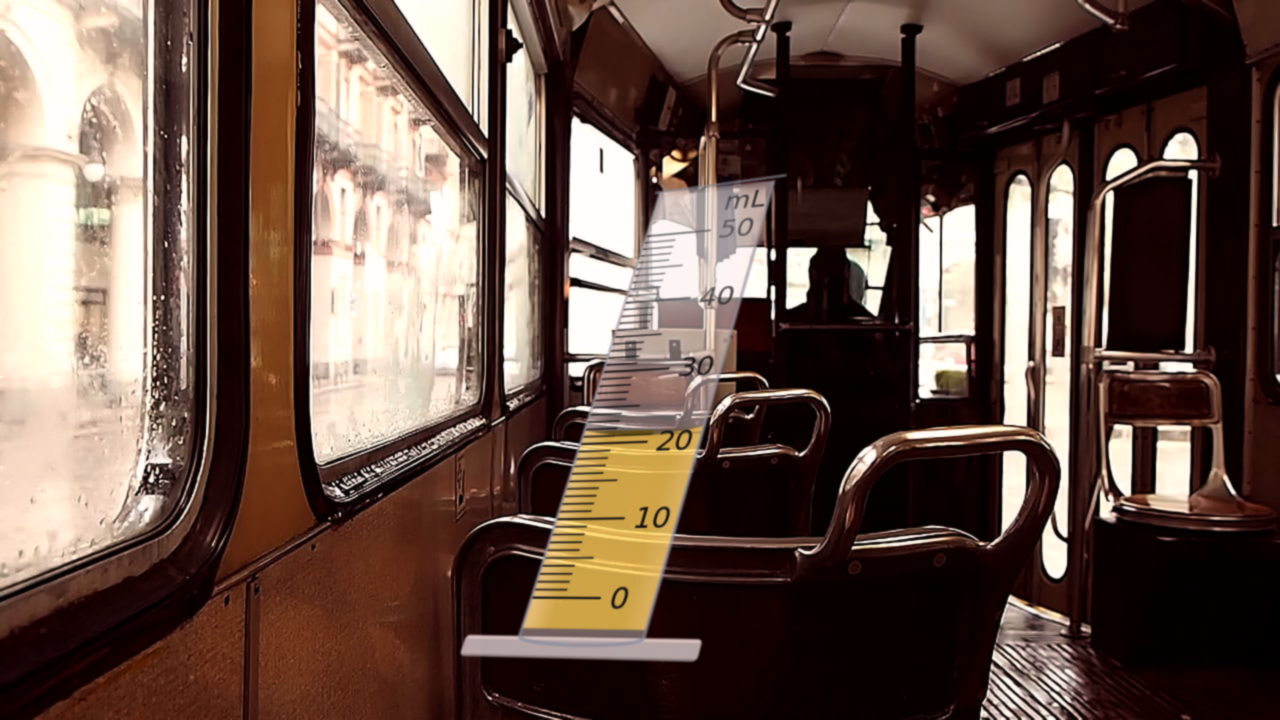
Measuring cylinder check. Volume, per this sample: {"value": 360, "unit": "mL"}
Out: {"value": 21, "unit": "mL"}
